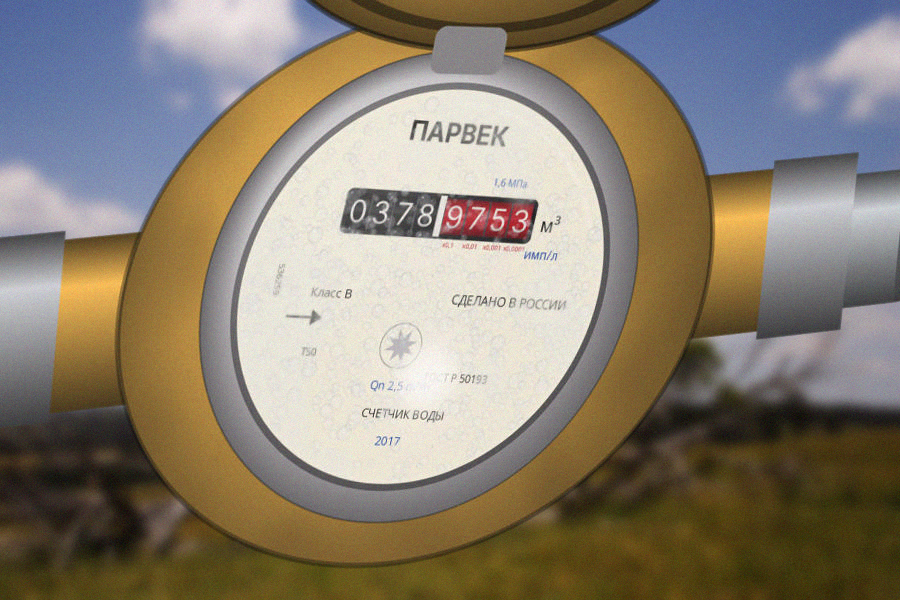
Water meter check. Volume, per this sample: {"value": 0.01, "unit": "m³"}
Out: {"value": 378.9753, "unit": "m³"}
